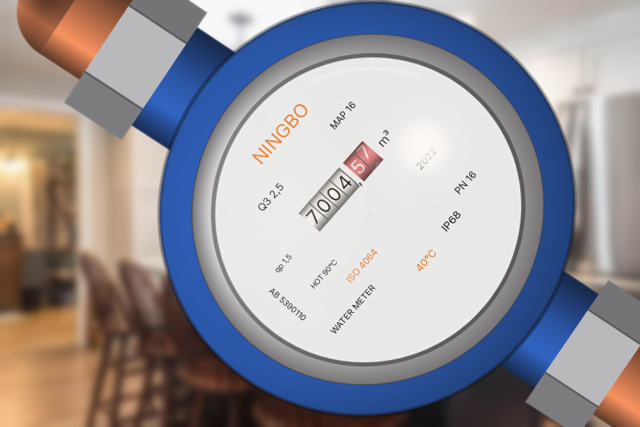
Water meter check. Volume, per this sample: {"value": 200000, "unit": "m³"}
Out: {"value": 7004.57, "unit": "m³"}
